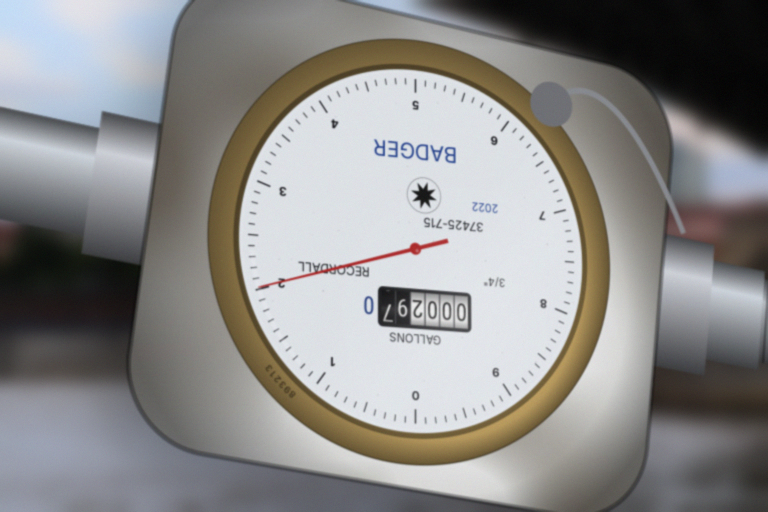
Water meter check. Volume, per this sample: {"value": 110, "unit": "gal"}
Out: {"value": 2972.0, "unit": "gal"}
